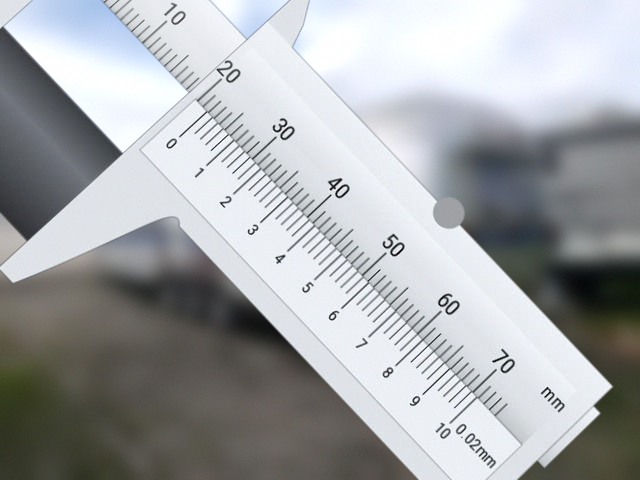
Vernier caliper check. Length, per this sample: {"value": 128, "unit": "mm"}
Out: {"value": 21.8, "unit": "mm"}
